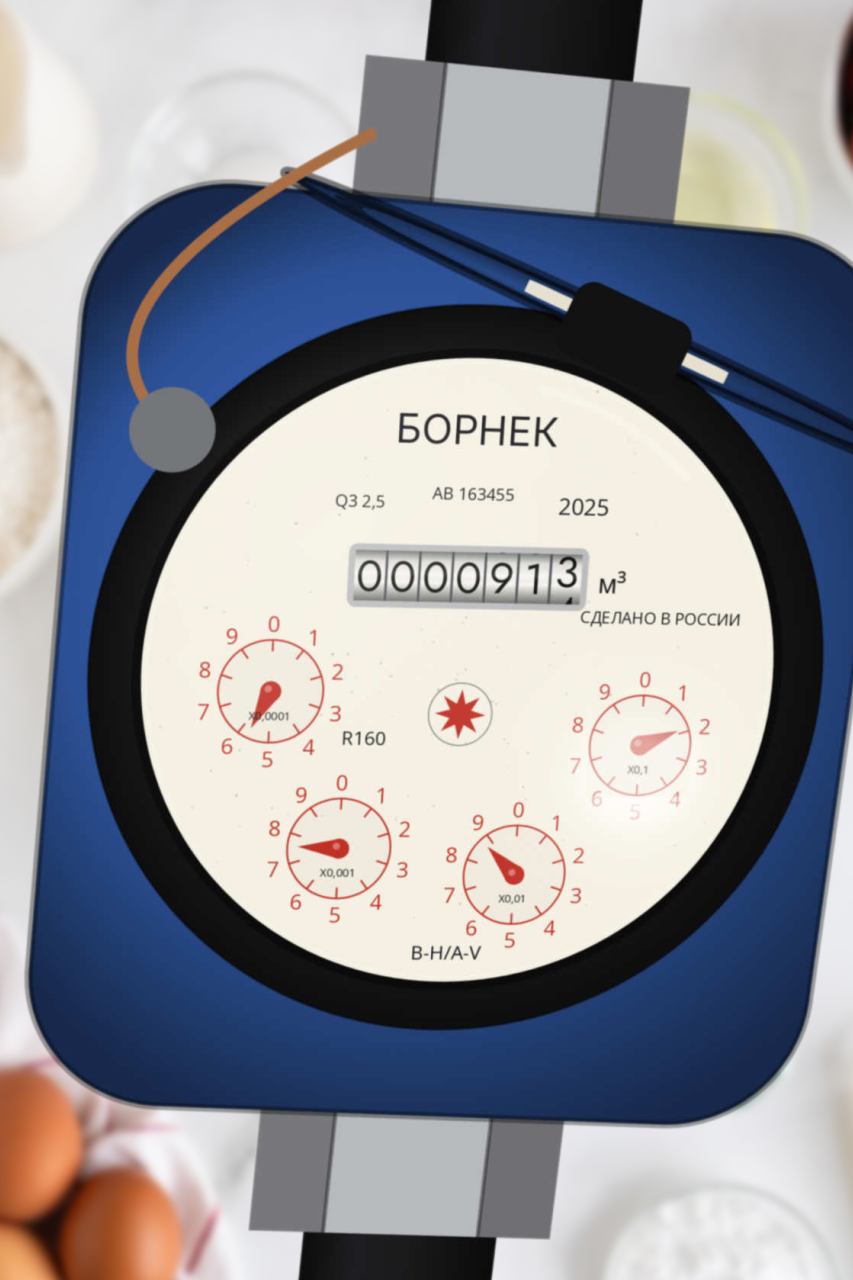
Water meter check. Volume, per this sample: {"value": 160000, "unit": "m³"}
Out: {"value": 913.1875, "unit": "m³"}
